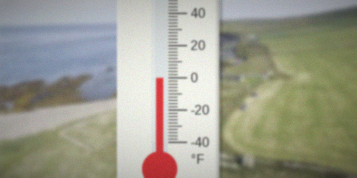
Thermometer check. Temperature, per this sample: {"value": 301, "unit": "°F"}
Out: {"value": 0, "unit": "°F"}
